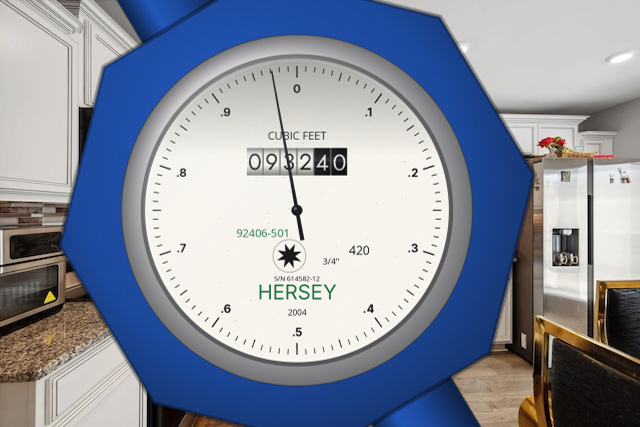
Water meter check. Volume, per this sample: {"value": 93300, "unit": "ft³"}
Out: {"value": 93239.97, "unit": "ft³"}
